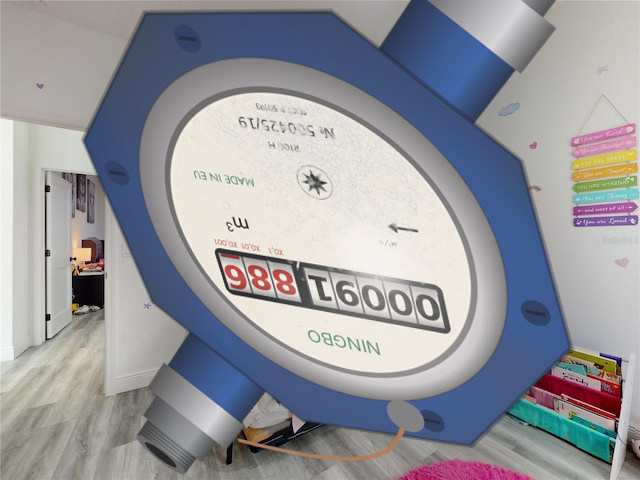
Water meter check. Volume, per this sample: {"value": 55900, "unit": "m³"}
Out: {"value": 91.886, "unit": "m³"}
